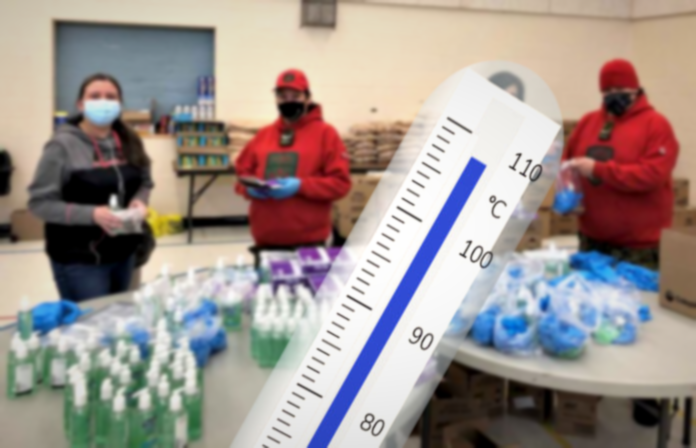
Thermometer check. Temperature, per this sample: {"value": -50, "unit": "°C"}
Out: {"value": 108, "unit": "°C"}
